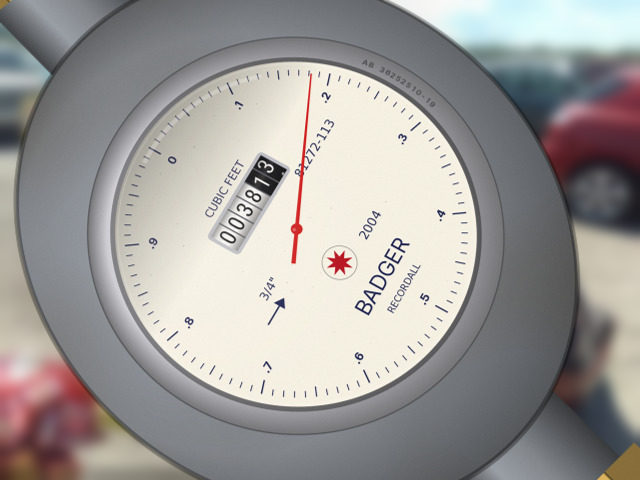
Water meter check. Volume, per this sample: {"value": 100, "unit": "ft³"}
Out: {"value": 3813.18, "unit": "ft³"}
